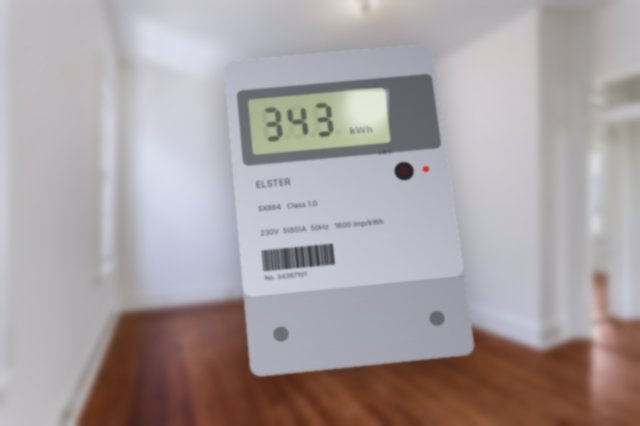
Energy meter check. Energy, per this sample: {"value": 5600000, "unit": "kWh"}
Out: {"value": 343, "unit": "kWh"}
